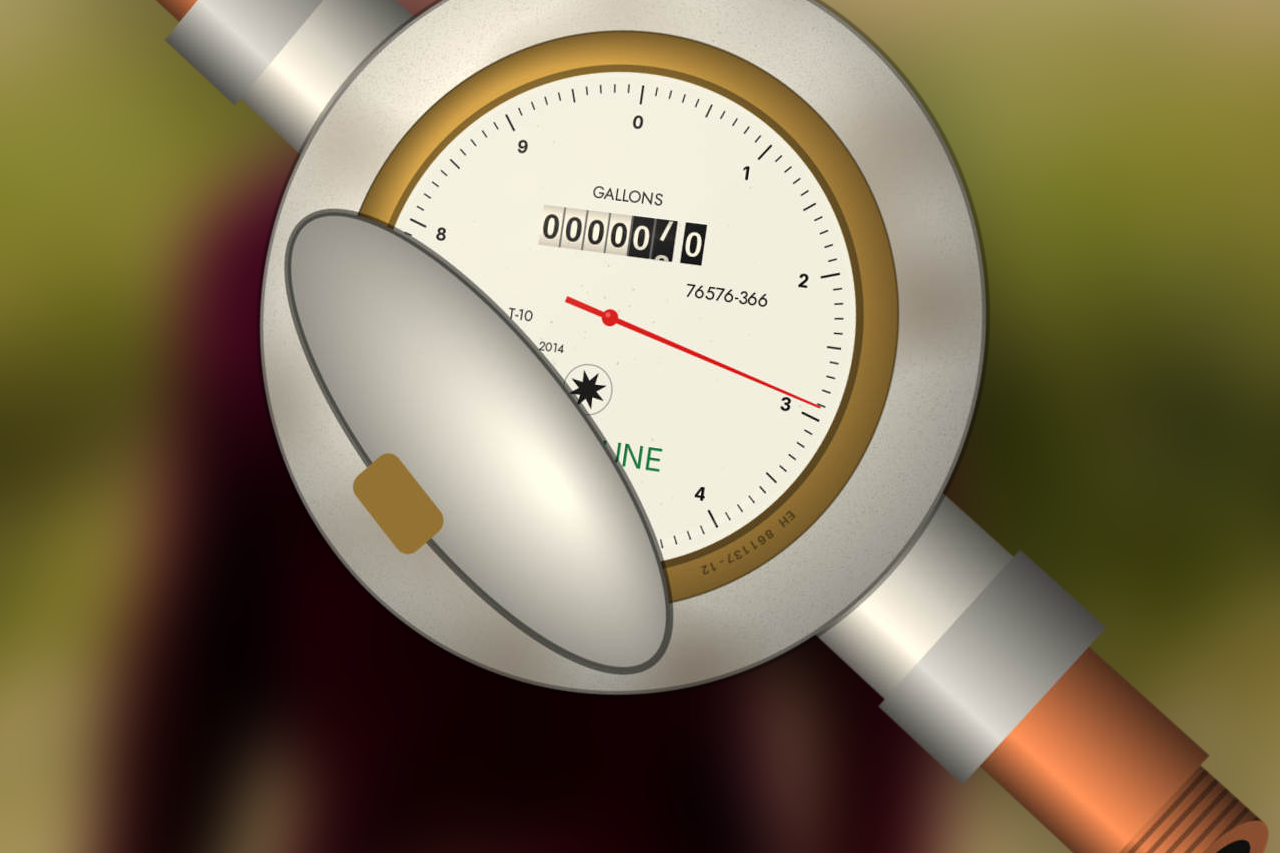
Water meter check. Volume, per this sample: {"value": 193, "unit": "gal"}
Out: {"value": 72.9, "unit": "gal"}
